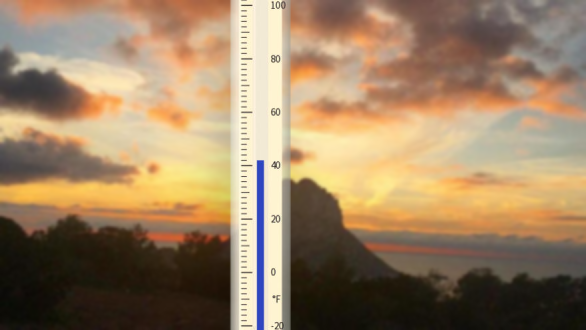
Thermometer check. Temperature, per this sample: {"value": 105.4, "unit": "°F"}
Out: {"value": 42, "unit": "°F"}
